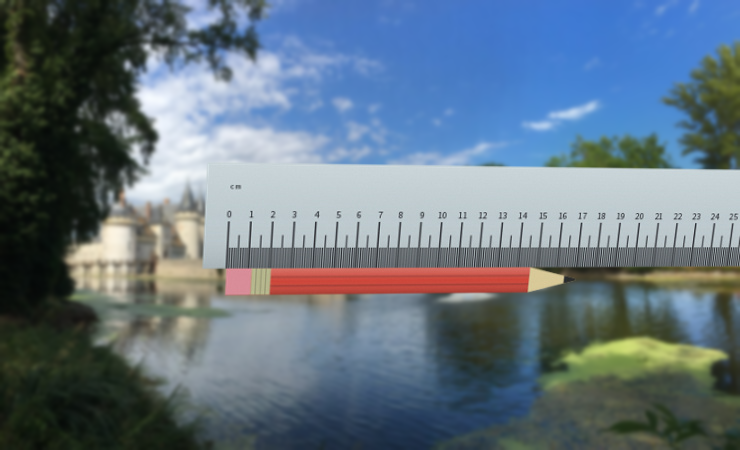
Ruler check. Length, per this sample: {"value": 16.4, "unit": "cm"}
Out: {"value": 17, "unit": "cm"}
